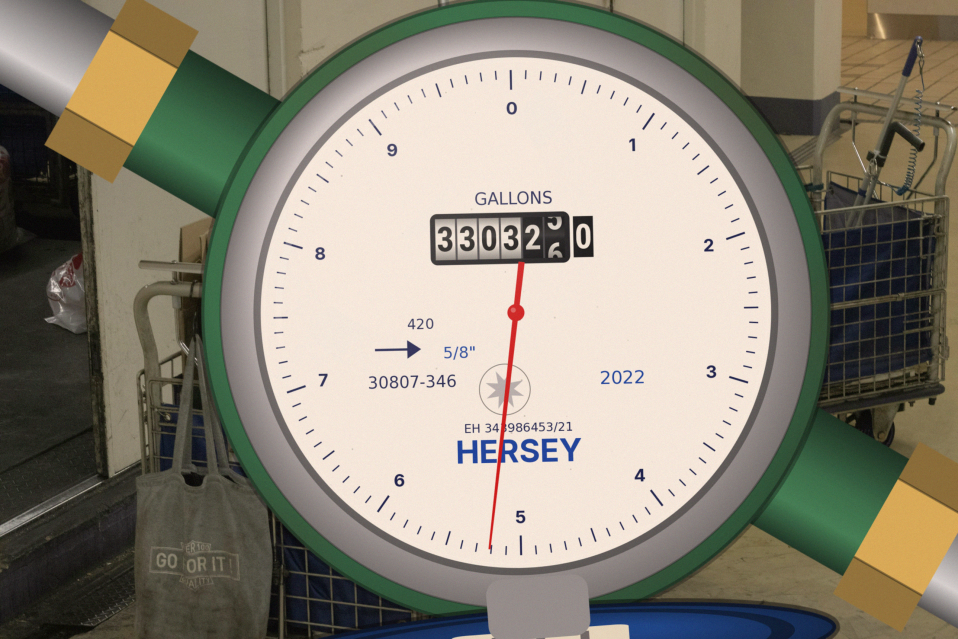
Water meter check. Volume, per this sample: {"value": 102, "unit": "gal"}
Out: {"value": 3303255.2, "unit": "gal"}
